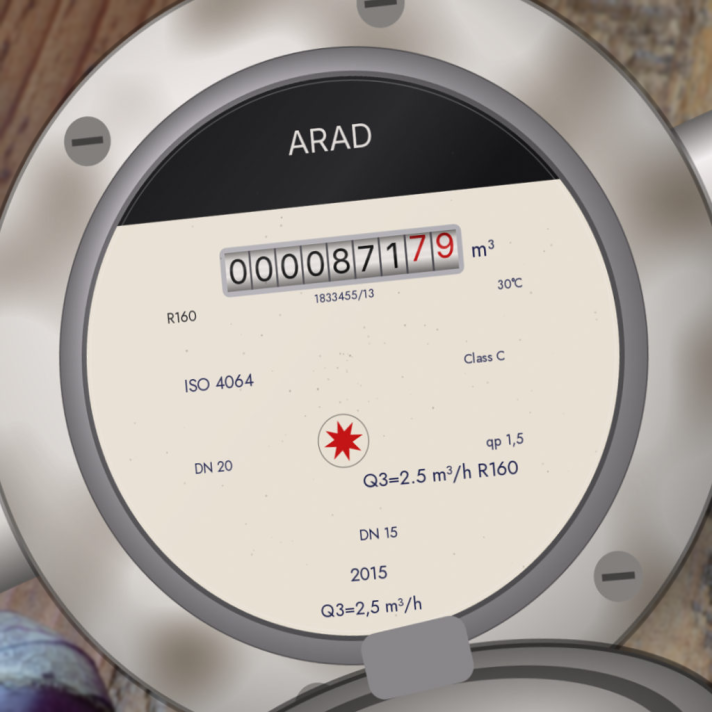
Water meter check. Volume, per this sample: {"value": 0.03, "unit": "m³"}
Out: {"value": 871.79, "unit": "m³"}
